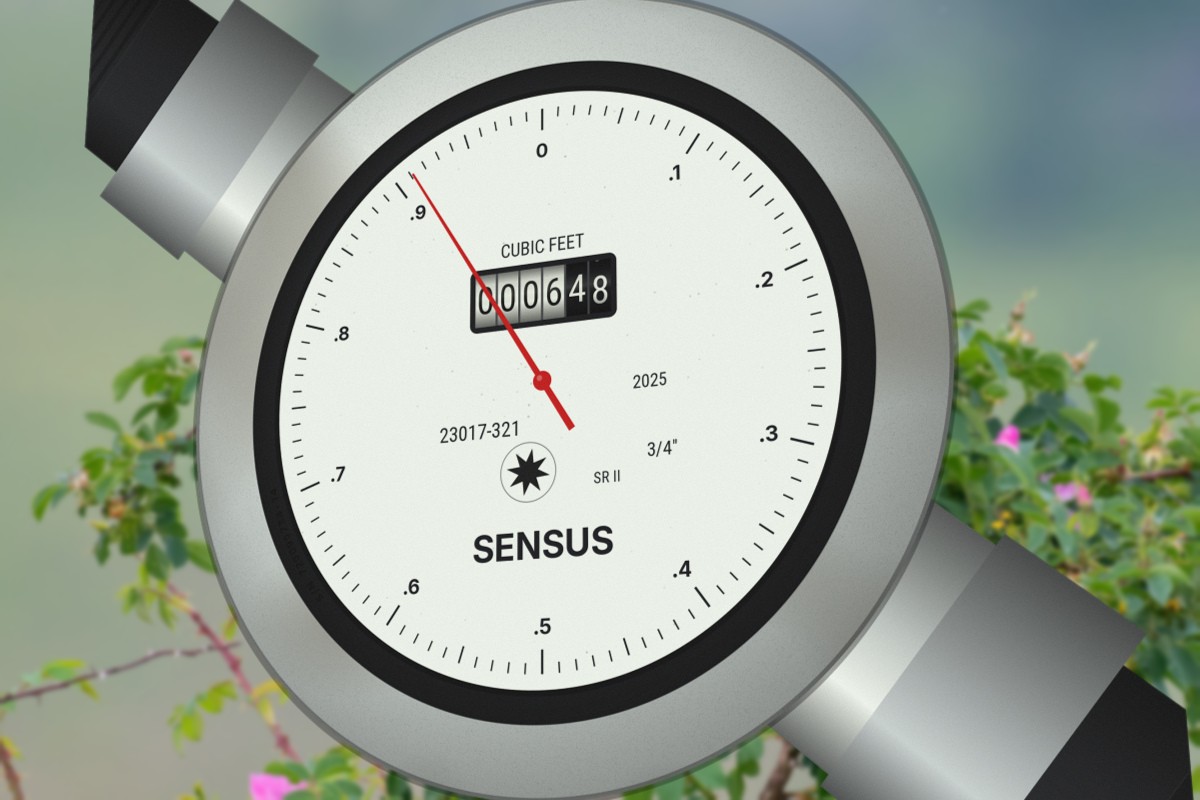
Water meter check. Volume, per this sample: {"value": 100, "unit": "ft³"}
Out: {"value": 647.91, "unit": "ft³"}
